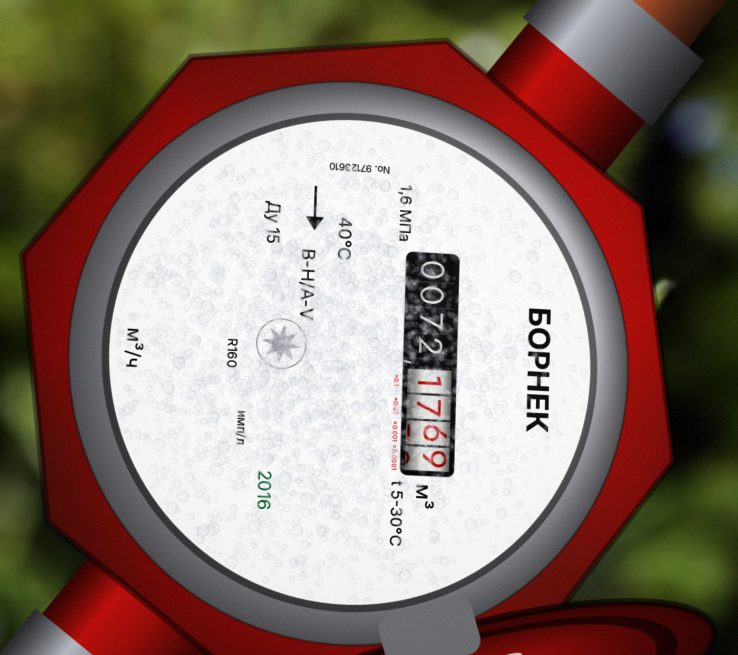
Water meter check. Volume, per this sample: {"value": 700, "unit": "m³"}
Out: {"value": 72.1769, "unit": "m³"}
